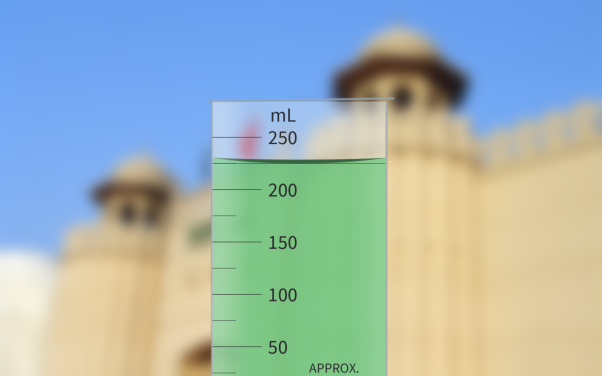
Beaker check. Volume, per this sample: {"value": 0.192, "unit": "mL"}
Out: {"value": 225, "unit": "mL"}
